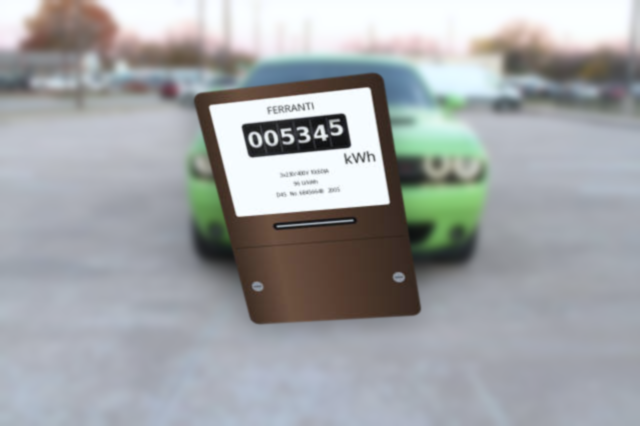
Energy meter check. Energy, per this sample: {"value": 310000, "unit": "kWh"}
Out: {"value": 5345, "unit": "kWh"}
